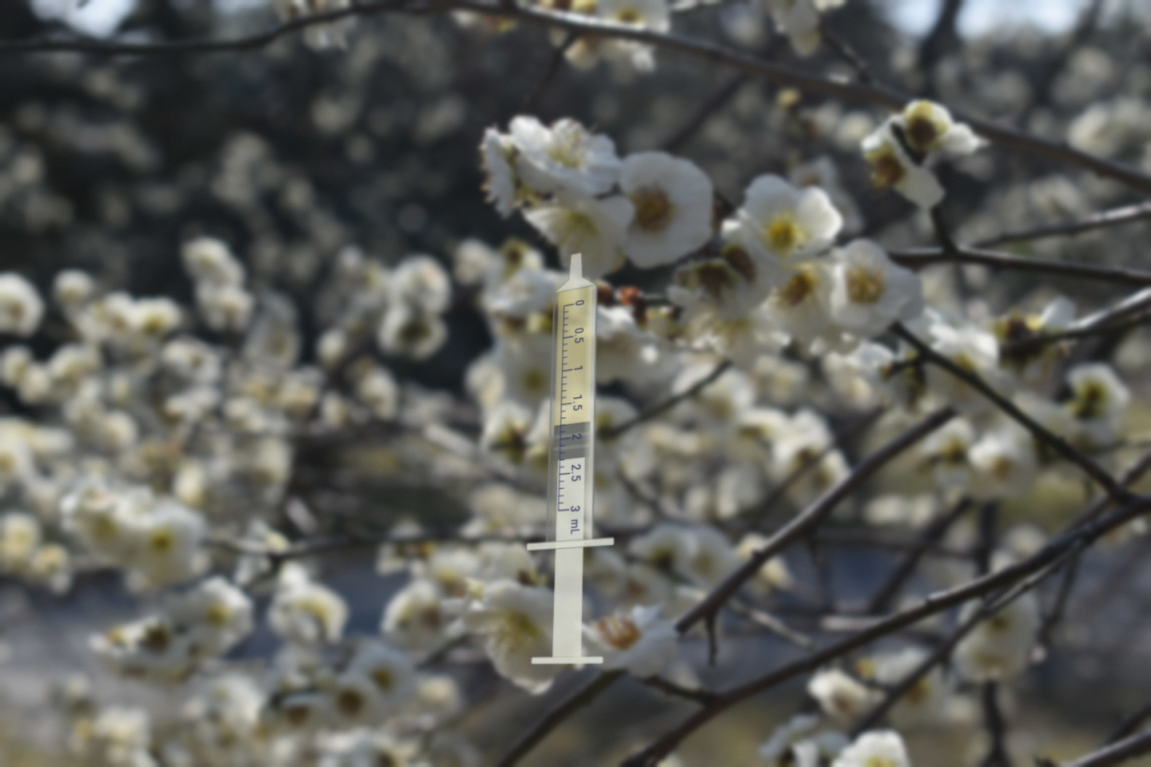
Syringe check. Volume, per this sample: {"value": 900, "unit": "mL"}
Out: {"value": 1.8, "unit": "mL"}
